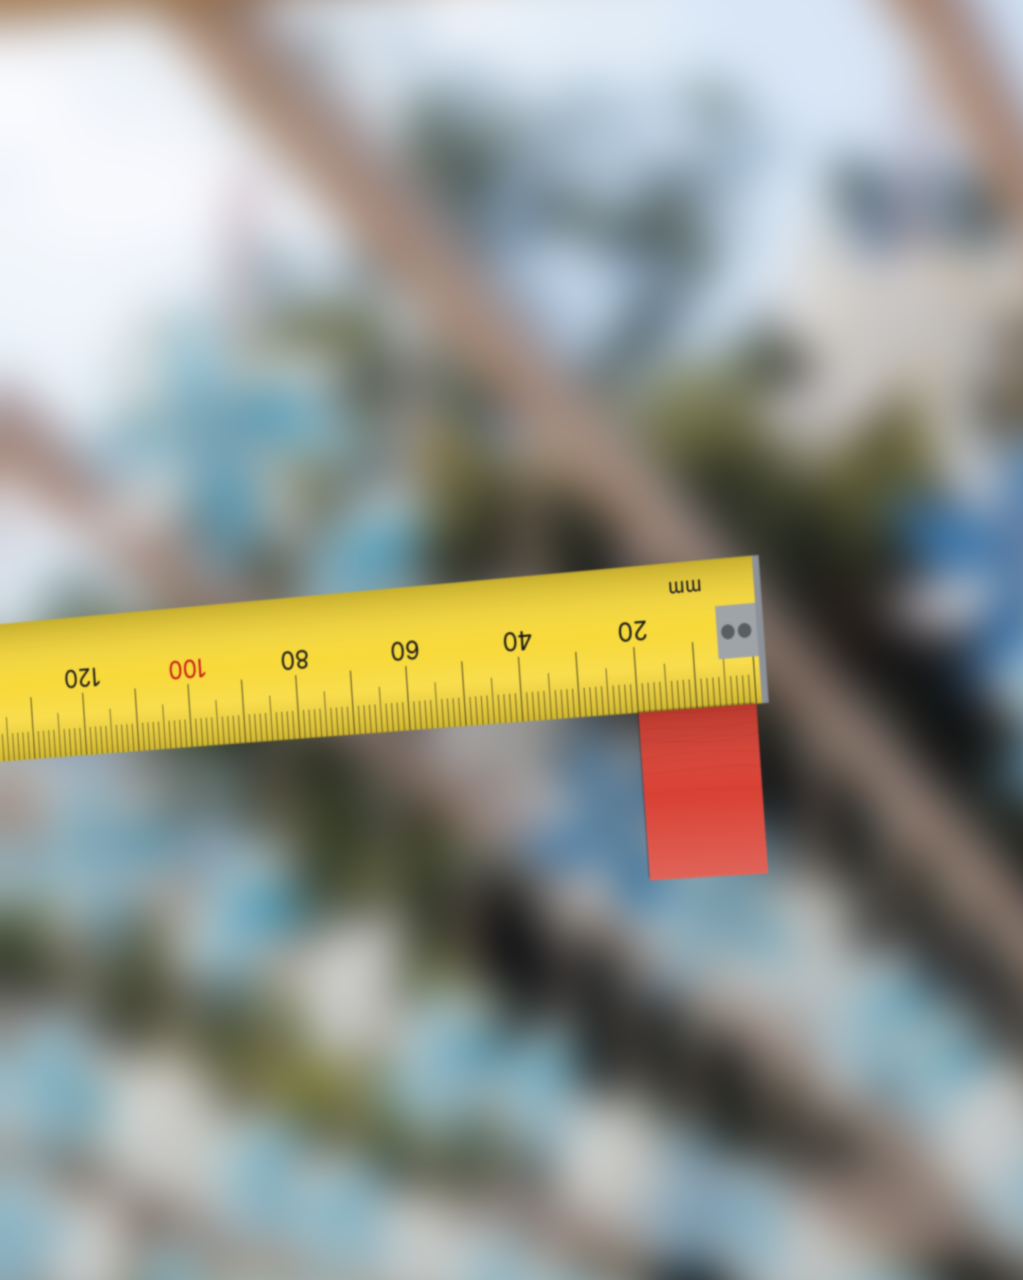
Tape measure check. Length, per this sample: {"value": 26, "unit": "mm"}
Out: {"value": 20, "unit": "mm"}
